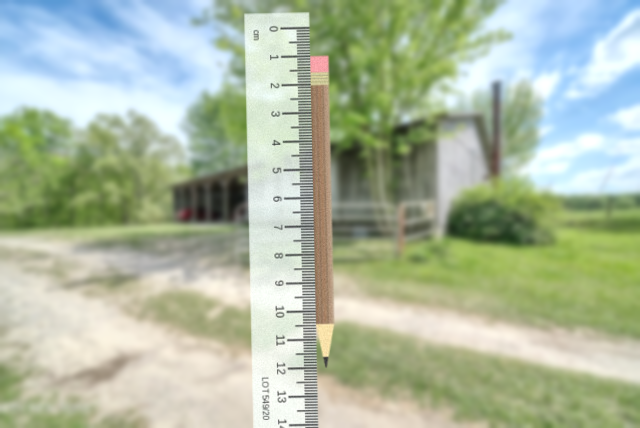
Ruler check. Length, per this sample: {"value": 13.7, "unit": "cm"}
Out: {"value": 11, "unit": "cm"}
